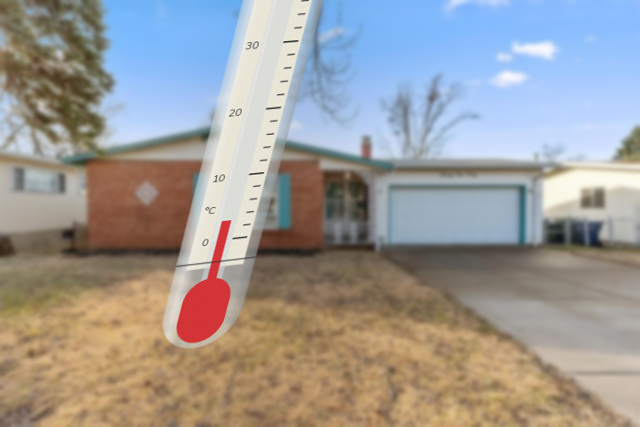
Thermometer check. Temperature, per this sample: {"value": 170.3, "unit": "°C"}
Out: {"value": 3, "unit": "°C"}
